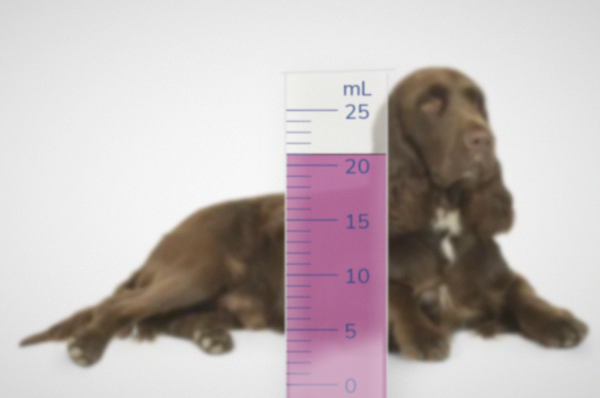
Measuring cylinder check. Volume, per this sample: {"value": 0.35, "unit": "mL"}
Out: {"value": 21, "unit": "mL"}
